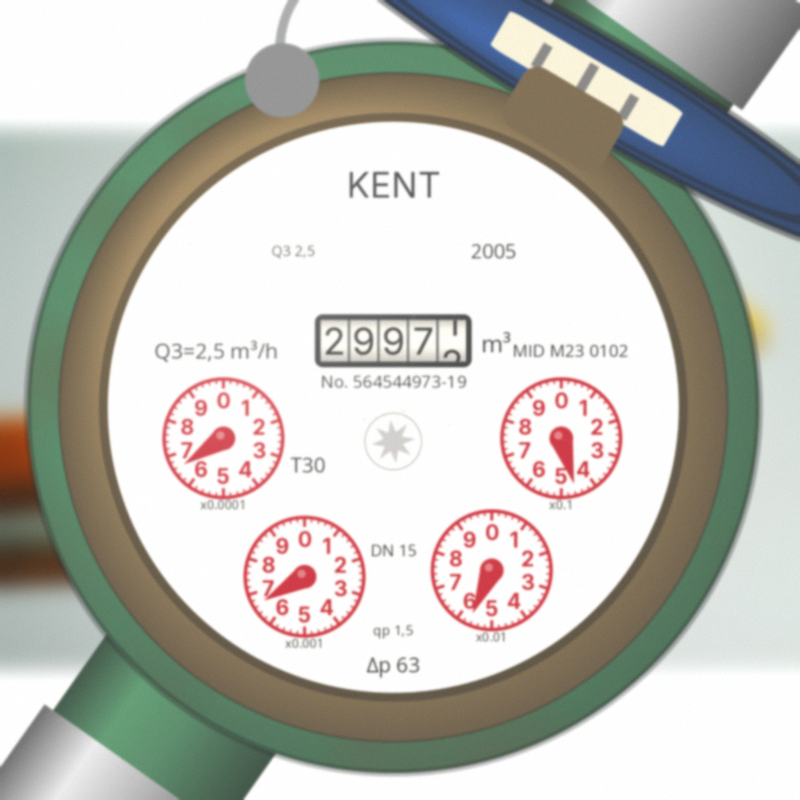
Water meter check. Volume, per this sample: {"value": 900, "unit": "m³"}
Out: {"value": 29971.4566, "unit": "m³"}
